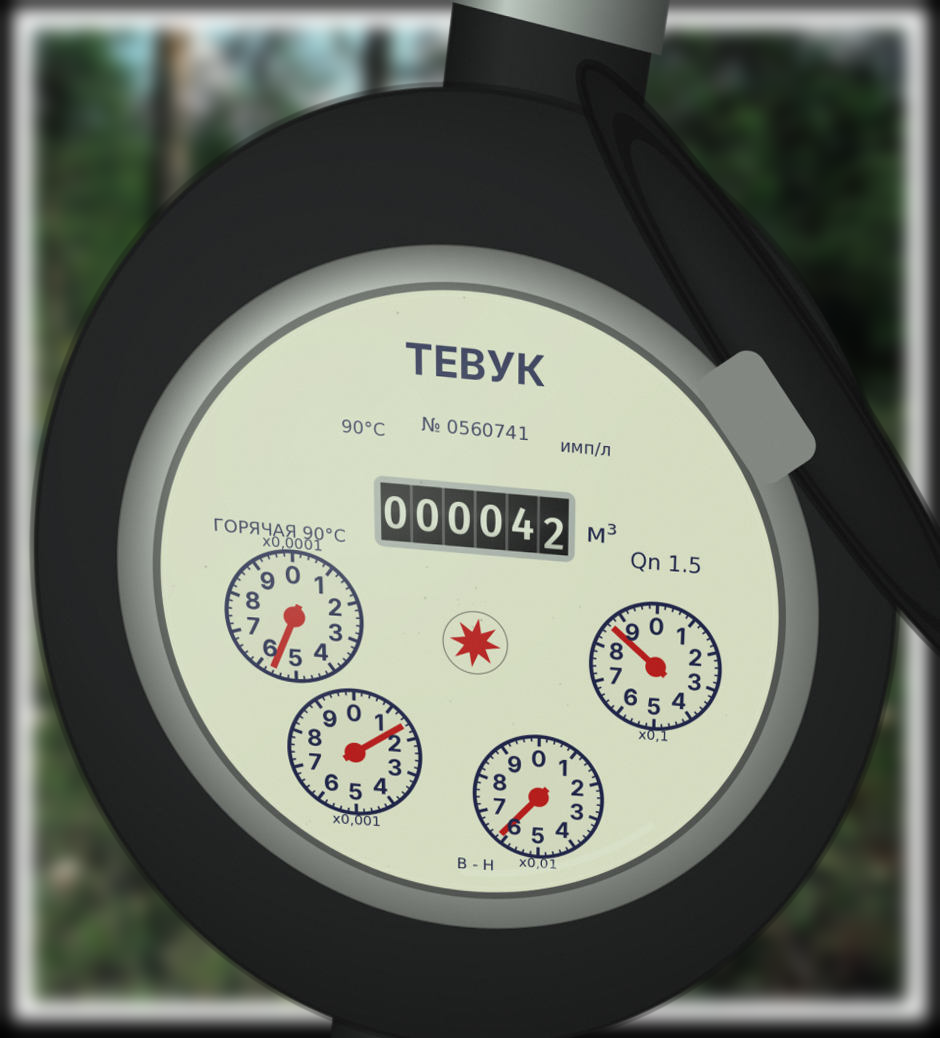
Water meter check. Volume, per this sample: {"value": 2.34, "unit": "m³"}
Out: {"value": 41.8615, "unit": "m³"}
